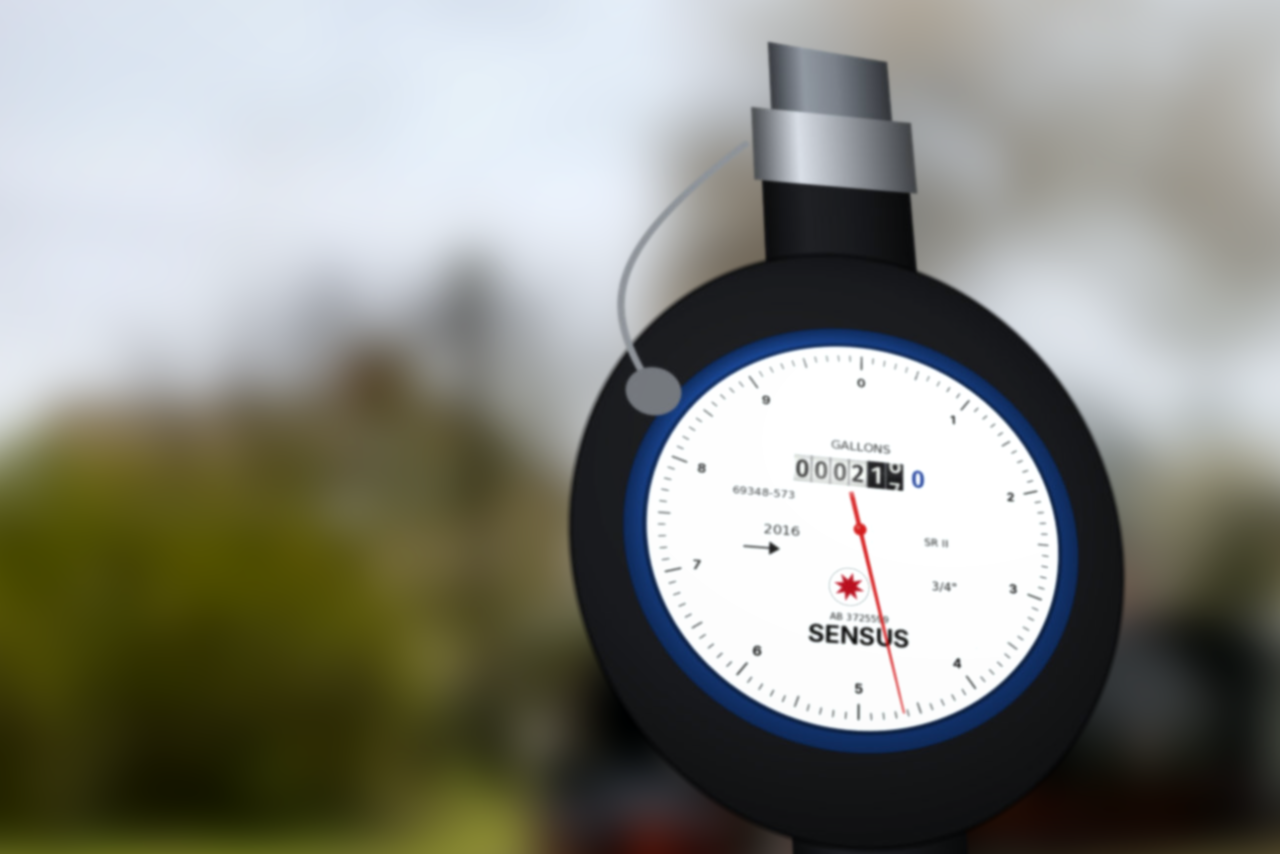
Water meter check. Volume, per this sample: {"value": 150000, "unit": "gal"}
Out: {"value": 2164.6, "unit": "gal"}
